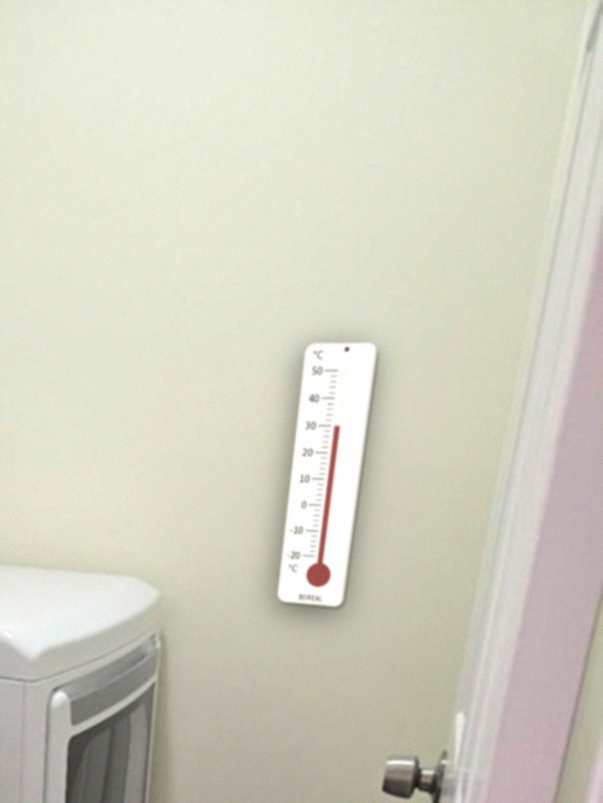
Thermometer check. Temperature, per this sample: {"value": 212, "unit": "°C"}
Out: {"value": 30, "unit": "°C"}
